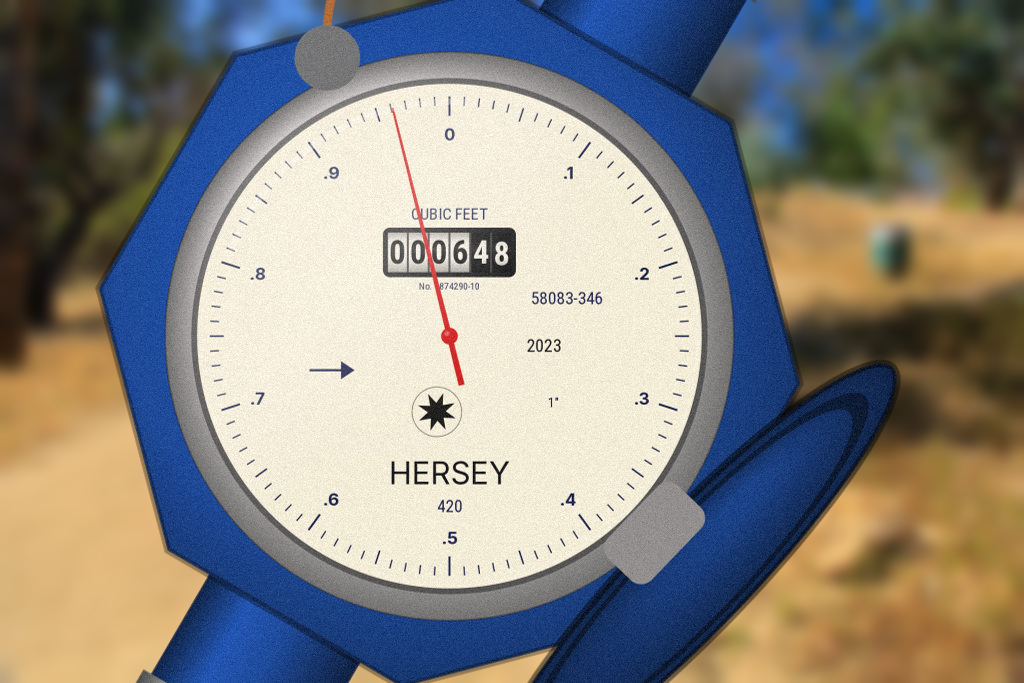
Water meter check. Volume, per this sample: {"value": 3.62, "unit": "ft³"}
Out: {"value": 647.96, "unit": "ft³"}
